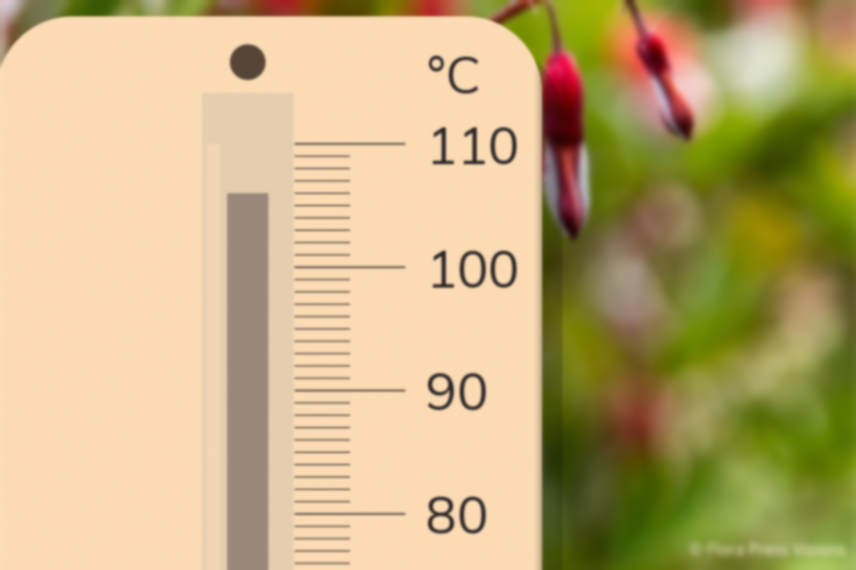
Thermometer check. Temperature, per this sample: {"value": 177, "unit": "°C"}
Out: {"value": 106, "unit": "°C"}
